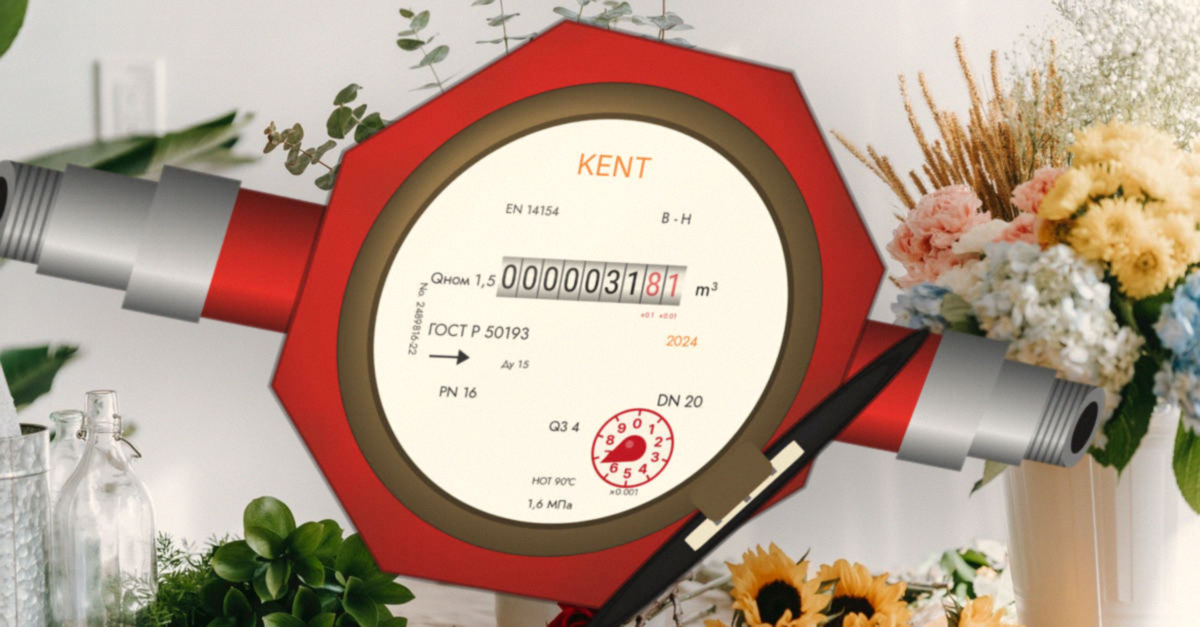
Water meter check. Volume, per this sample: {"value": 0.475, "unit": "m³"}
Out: {"value": 31.816, "unit": "m³"}
